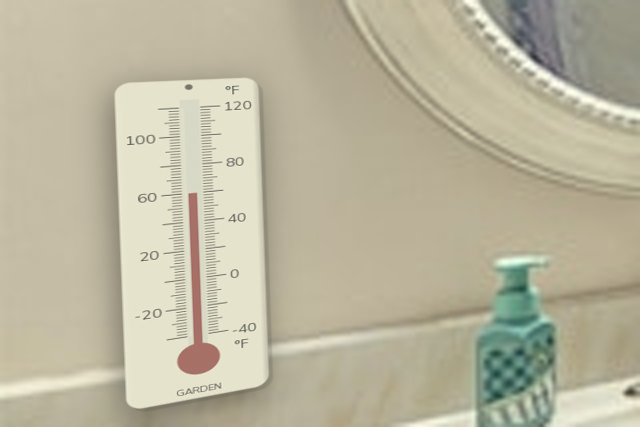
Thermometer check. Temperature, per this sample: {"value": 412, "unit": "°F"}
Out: {"value": 60, "unit": "°F"}
